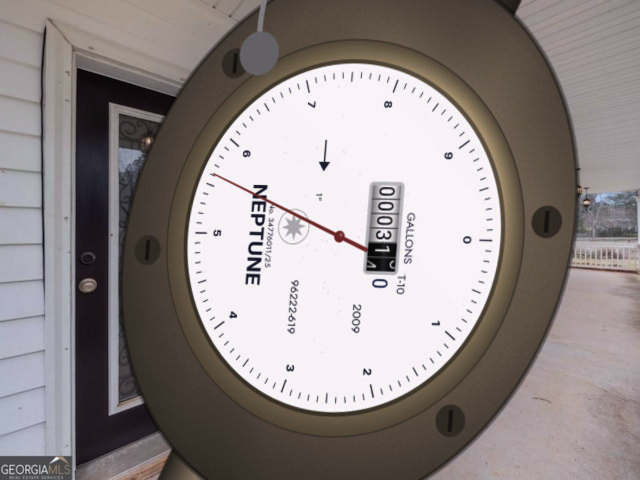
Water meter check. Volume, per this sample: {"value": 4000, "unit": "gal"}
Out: {"value": 3135.6, "unit": "gal"}
